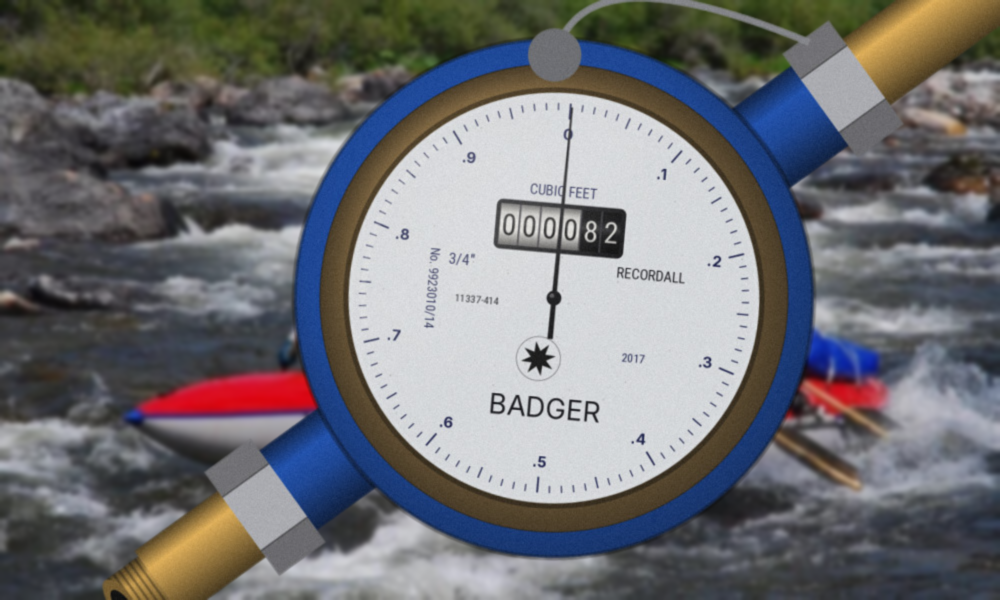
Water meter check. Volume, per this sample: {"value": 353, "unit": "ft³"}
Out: {"value": 82.00, "unit": "ft³"}
